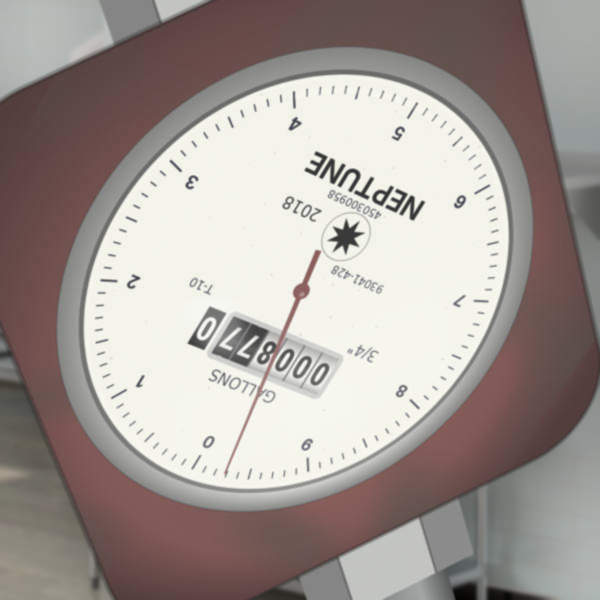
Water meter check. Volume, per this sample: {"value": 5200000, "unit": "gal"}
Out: {"value": 8769.7, "unit": "gal"}
